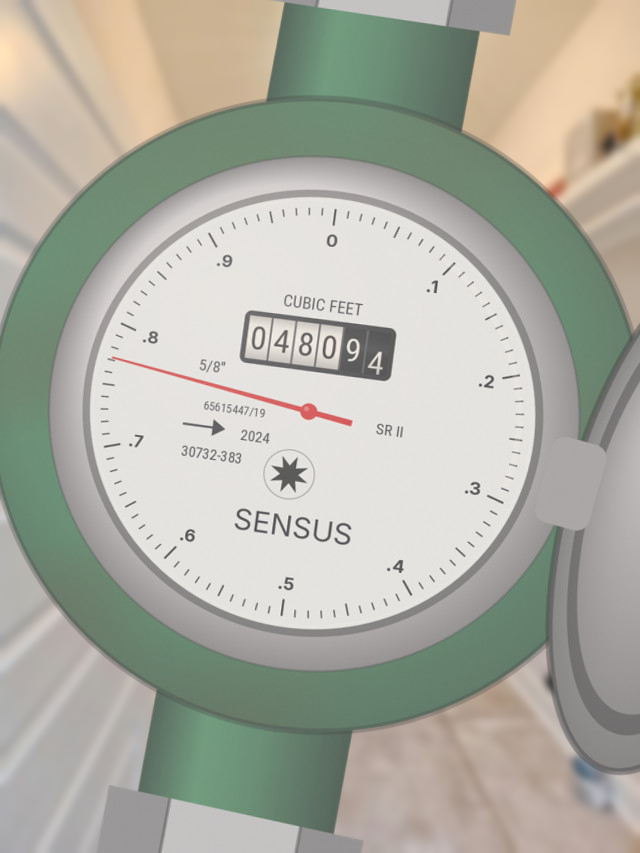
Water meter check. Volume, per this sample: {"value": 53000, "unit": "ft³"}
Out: {"value": 48093.77, "unit": "ft³"}
